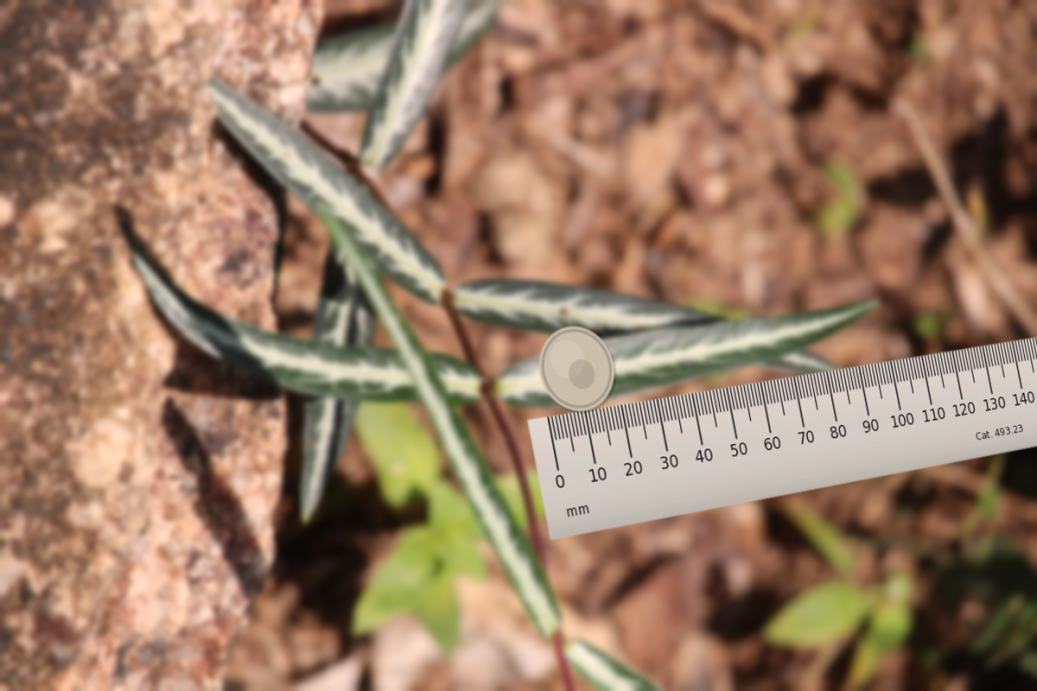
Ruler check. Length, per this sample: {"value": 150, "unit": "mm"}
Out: {"value": 20, "unit": "mm"}
